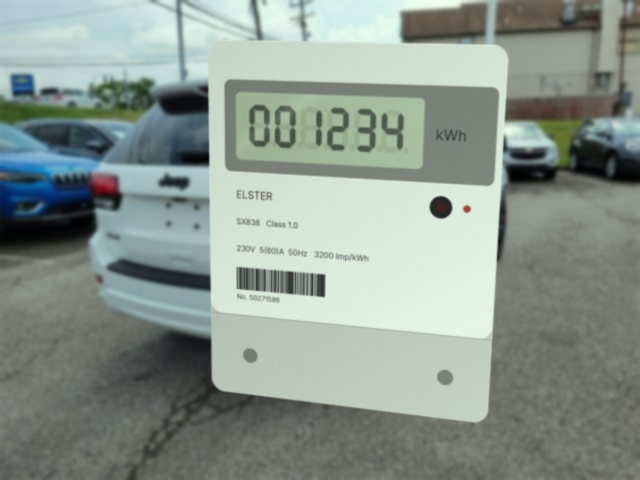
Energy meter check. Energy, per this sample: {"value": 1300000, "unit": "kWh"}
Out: {"value": 1234, "unit": "kWh"}
